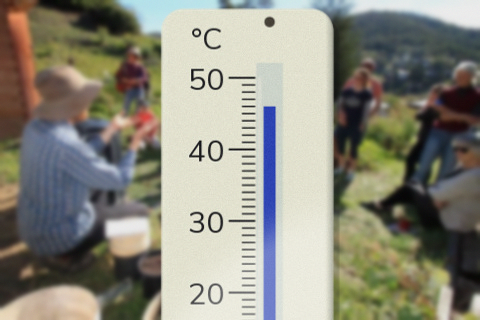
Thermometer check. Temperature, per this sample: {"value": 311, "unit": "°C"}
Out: {"value": 46, "unit": "°C"}
